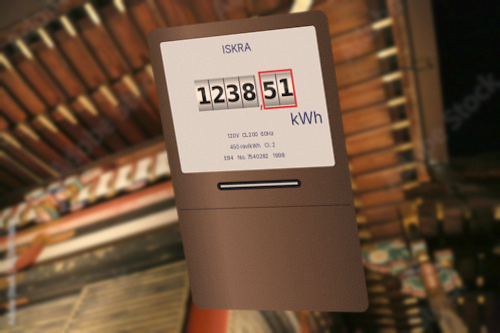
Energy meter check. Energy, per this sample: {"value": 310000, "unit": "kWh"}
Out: {"value": 1238.51, "unit": "kWh"}
